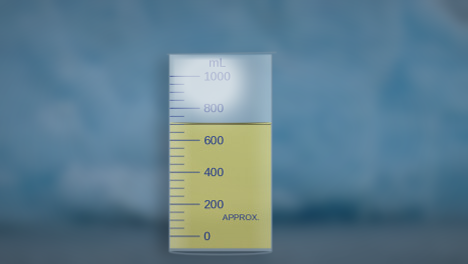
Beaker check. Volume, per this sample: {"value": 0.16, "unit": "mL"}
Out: {"value": 700, "unit": "mL"}
